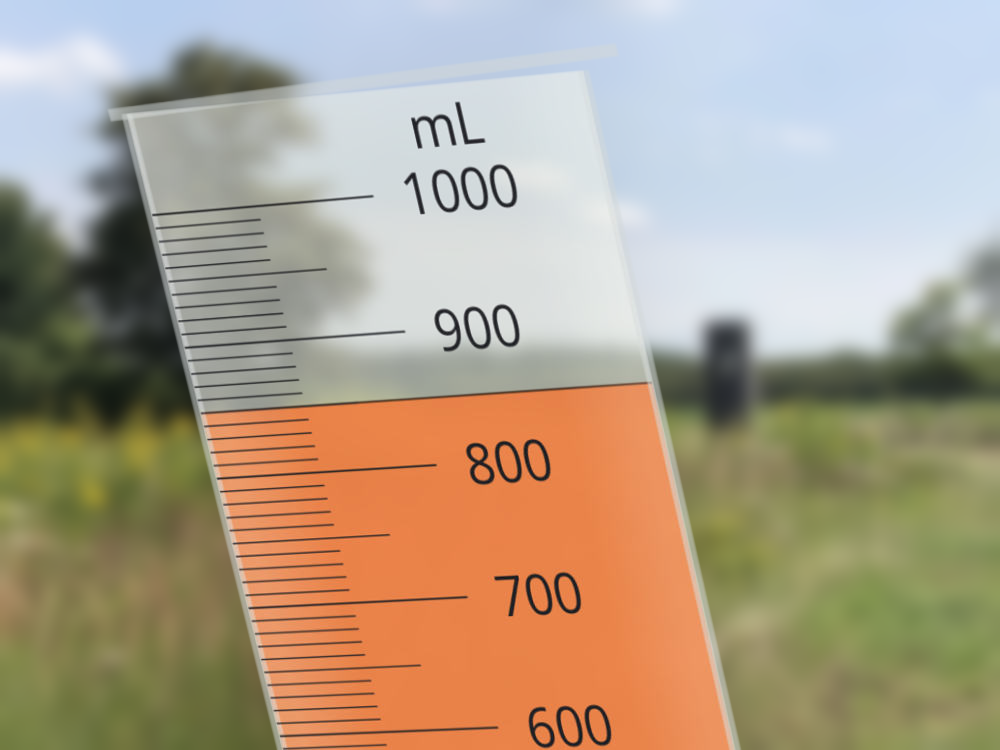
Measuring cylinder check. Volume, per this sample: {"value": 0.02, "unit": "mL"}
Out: {"value": 850, "unit": "mL"}
